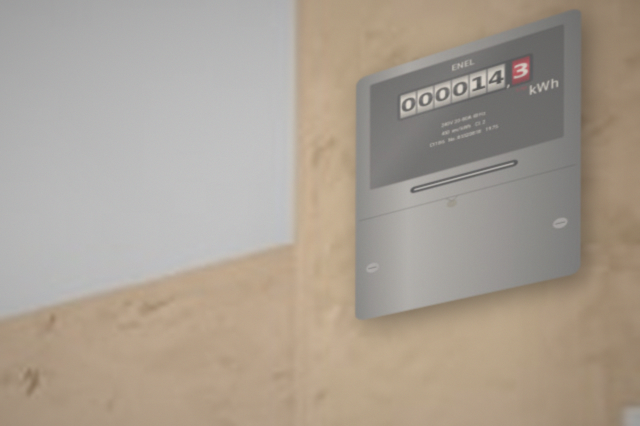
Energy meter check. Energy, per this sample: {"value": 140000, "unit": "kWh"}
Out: {"value": 14.3, "unit": "kWh"}
